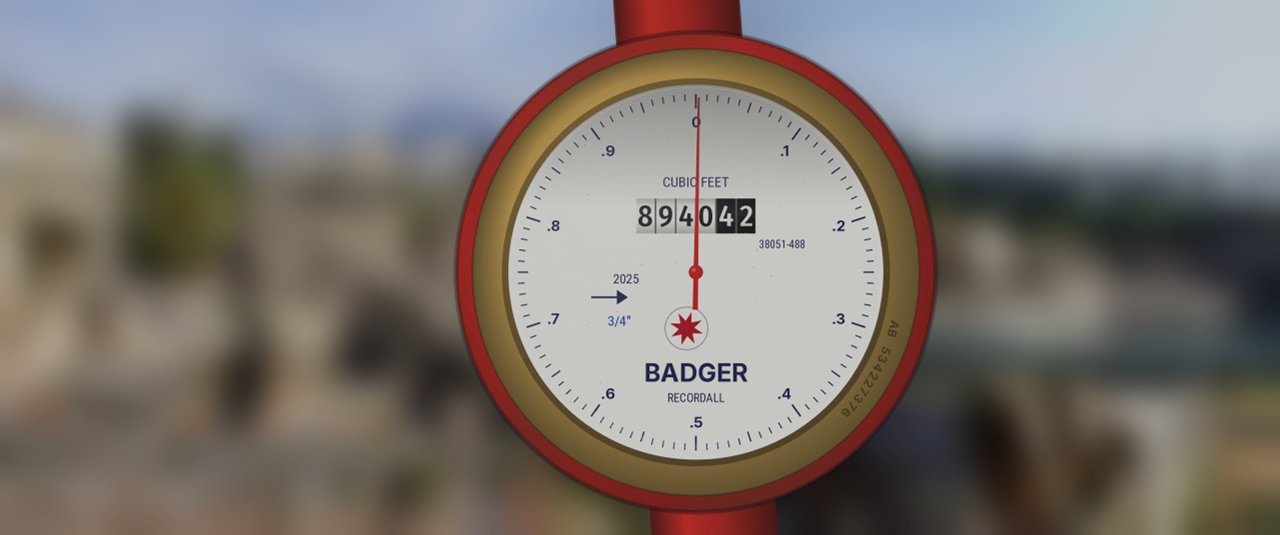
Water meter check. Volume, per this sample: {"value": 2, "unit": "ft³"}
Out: {"value": 894042.00, "unit": "ft³"}
